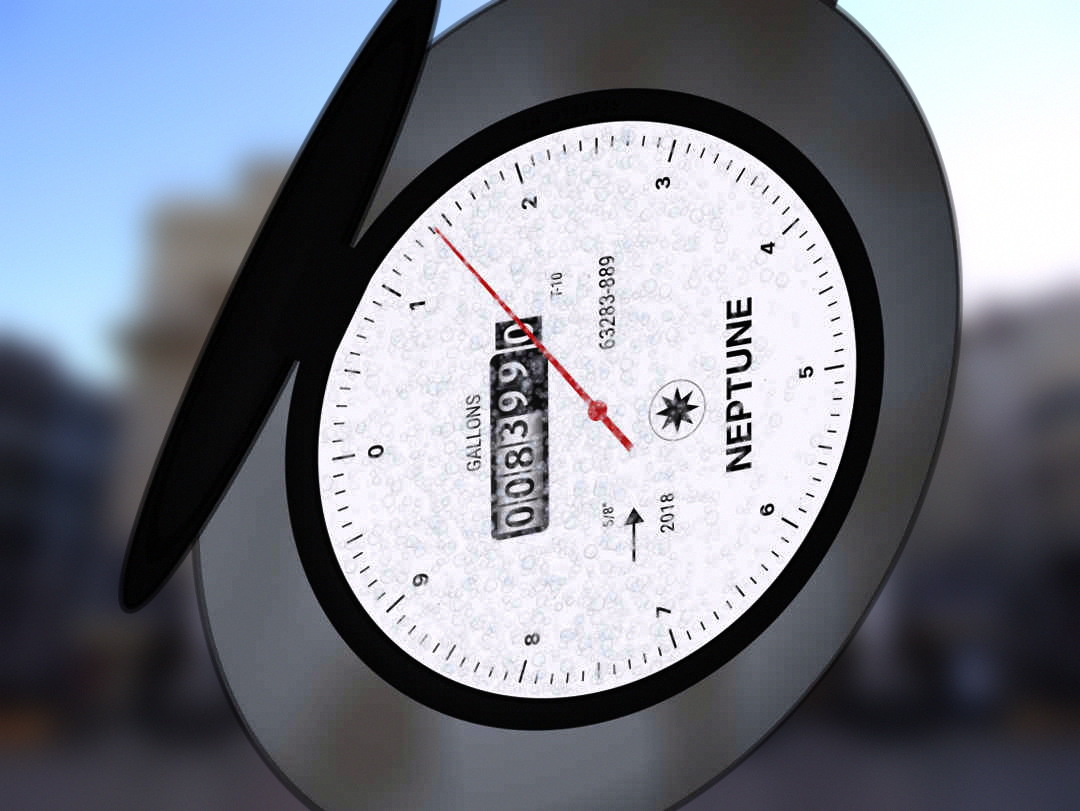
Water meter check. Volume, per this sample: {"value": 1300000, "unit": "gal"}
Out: {"value": 83991.4, "unit": "gal"}
